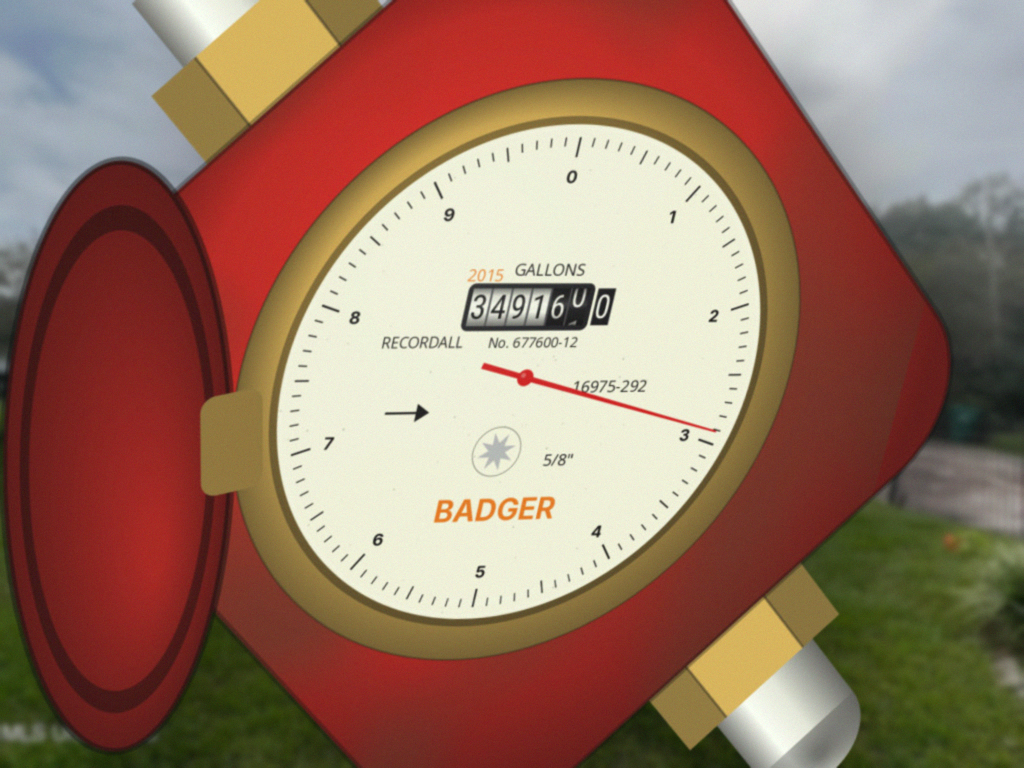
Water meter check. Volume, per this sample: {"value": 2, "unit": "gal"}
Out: {"value": 3491602.9, "unit": "gal"}
